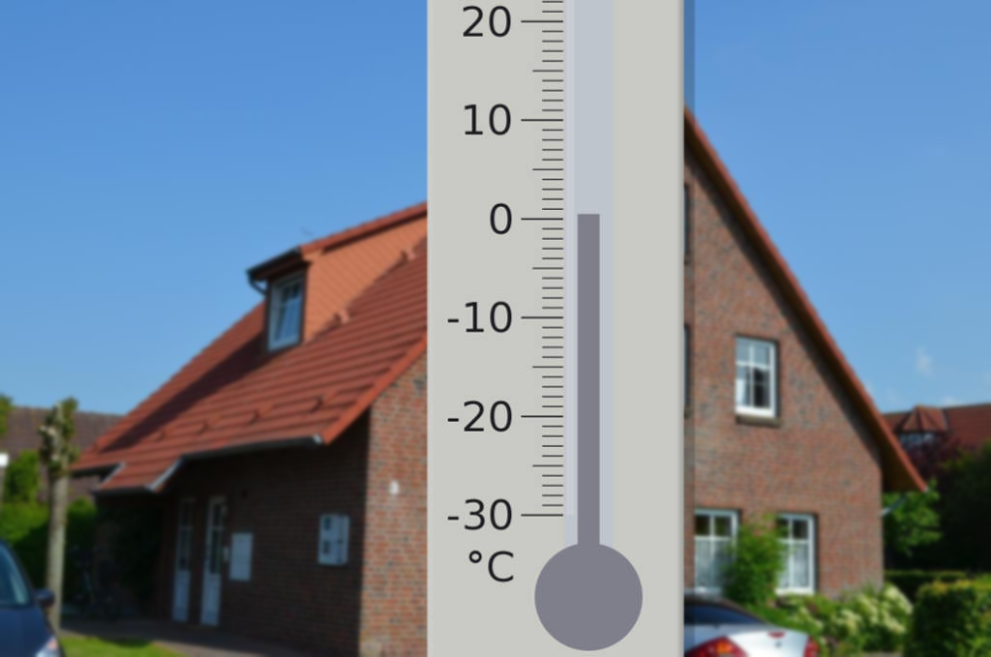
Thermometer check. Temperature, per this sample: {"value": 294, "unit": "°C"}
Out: {"value": 0.5, "unit": "°C"}
